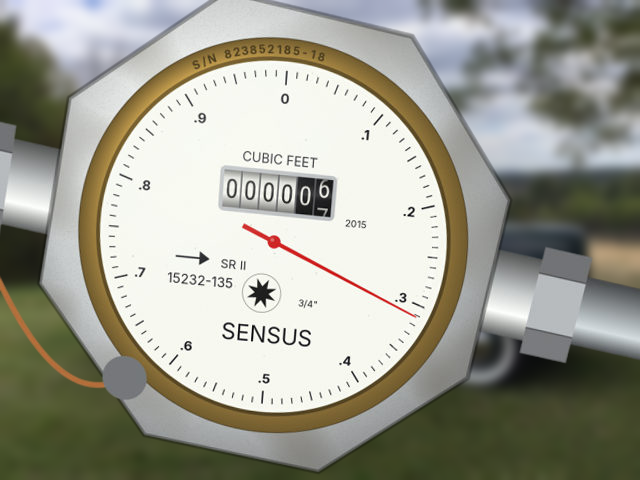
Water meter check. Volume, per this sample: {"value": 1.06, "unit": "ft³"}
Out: {"value": 6.31, "unit": "ft³"}
